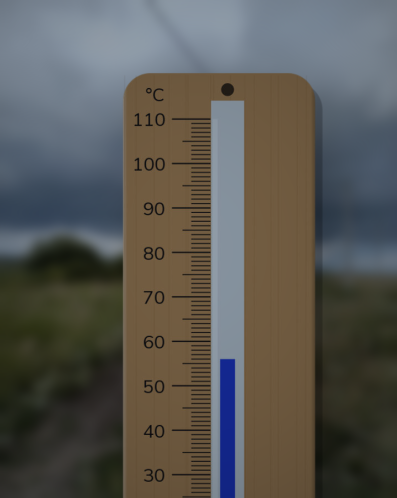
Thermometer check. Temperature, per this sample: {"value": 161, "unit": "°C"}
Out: {"value": 56, "unit": "°C"}
